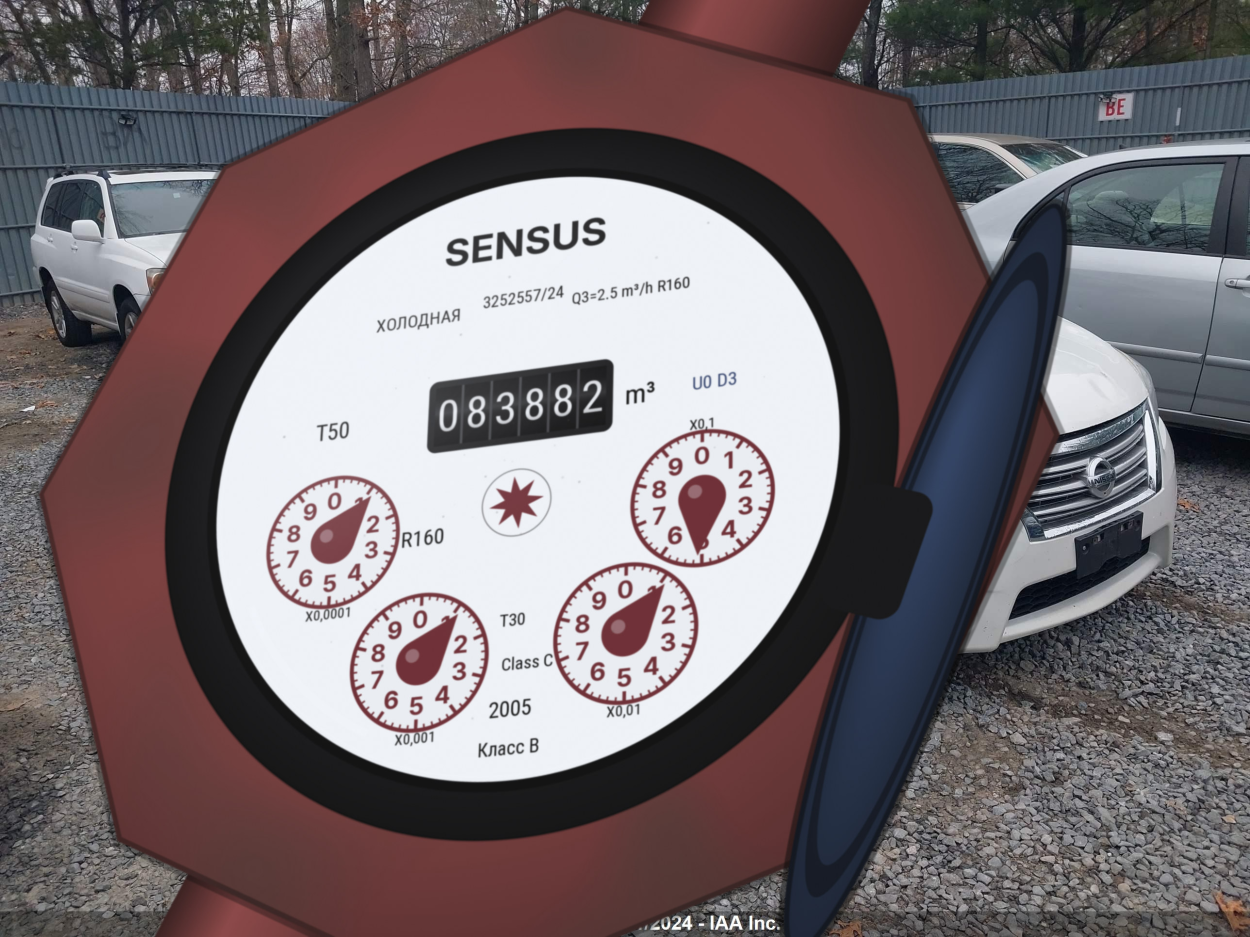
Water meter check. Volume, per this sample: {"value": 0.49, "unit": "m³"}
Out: {"value": 83882.5111, "unit": "m³"}
